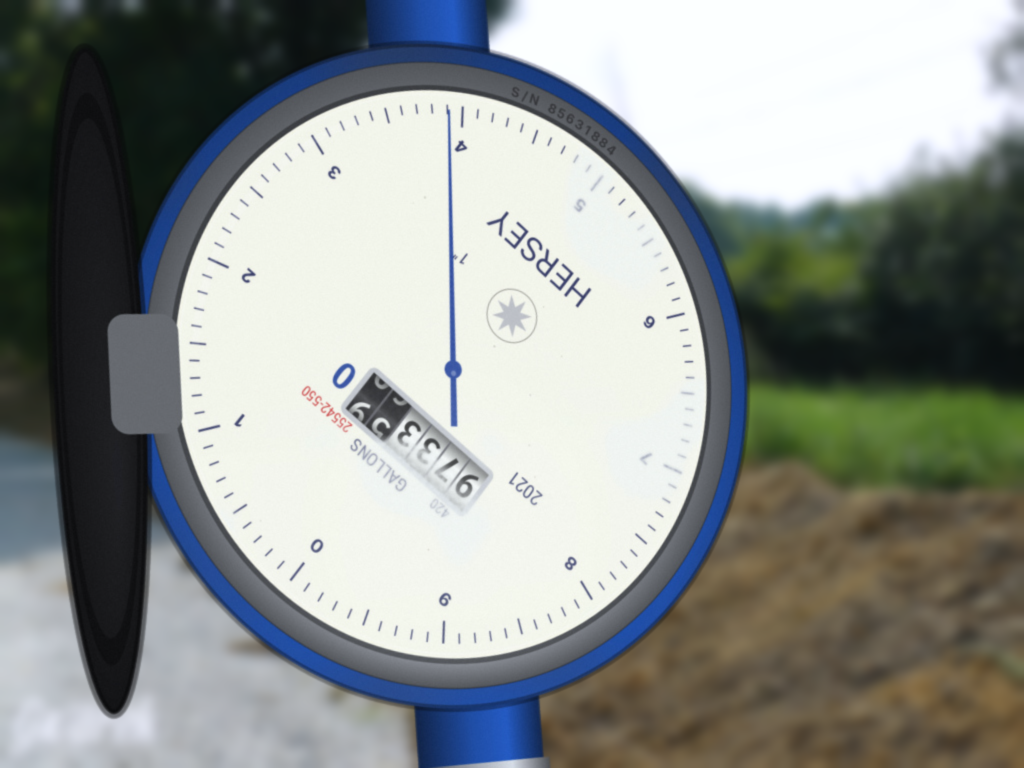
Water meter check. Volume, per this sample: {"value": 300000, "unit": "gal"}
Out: {"value": 9733593.9, "unit": "gal"}
